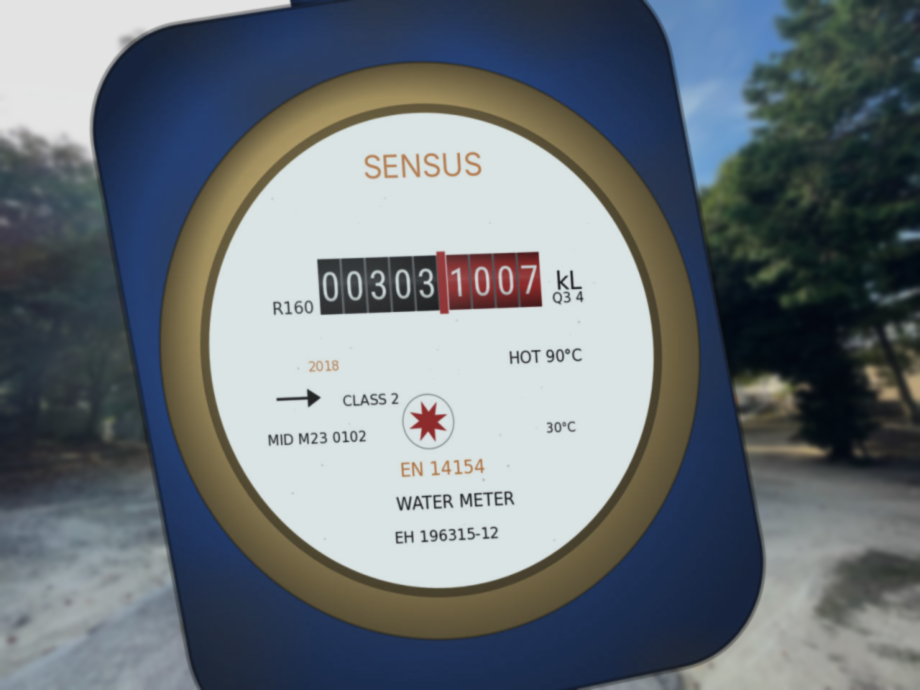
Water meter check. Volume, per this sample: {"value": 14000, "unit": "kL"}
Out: {"value": 303.1007, "unit": "kL"}
